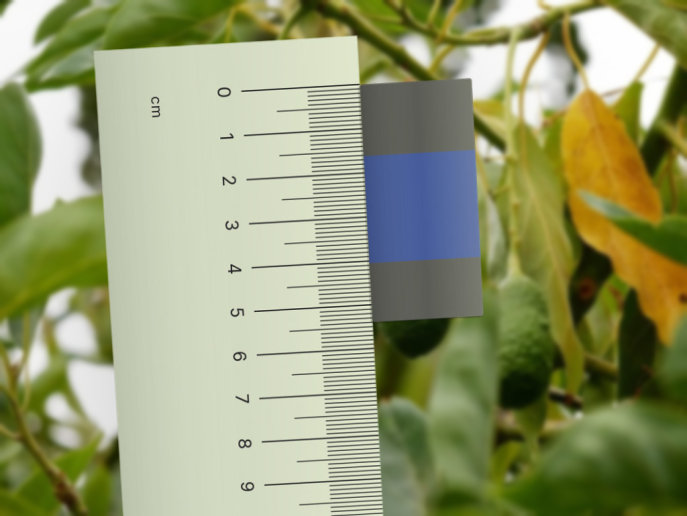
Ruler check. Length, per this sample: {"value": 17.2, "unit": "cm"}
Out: {"value": 5.4, "unit": "cm"}
